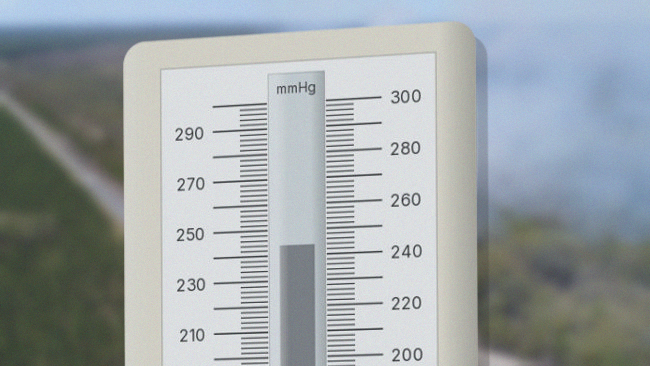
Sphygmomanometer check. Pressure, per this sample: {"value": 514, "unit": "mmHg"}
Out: {"value": 244, "unit": "mmHg"}
